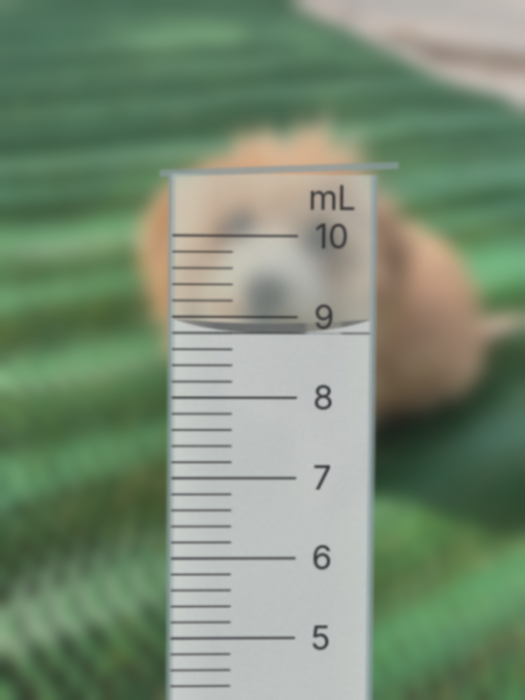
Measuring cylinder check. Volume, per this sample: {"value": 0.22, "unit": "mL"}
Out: {"value": 8.8, "unit": "mL"}
